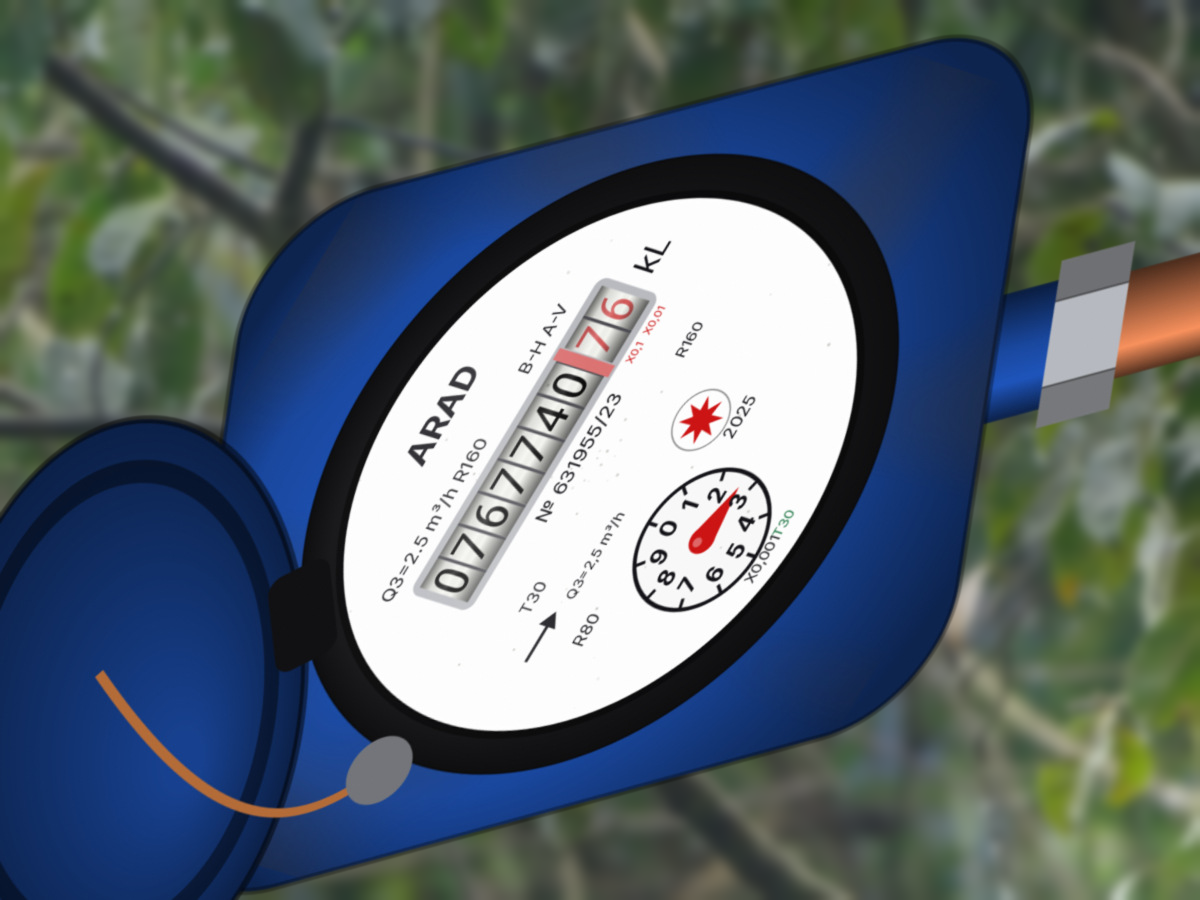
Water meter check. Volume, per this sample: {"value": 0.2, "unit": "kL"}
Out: {"value": 767740.762, "unit": "kL"}
